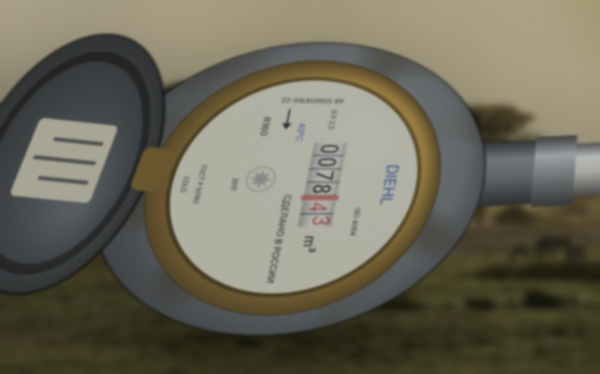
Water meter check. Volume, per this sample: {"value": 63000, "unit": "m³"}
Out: {"value": 78.43, "unit": "m³"}
